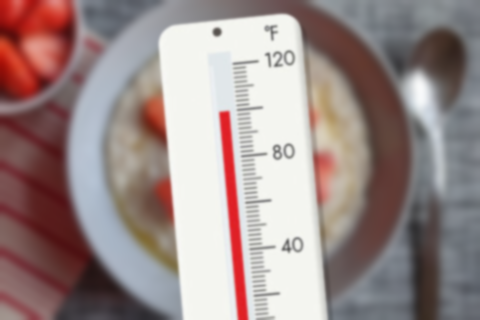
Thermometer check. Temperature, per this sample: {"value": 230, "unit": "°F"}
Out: {"value": 100, "unit": "°F"}
